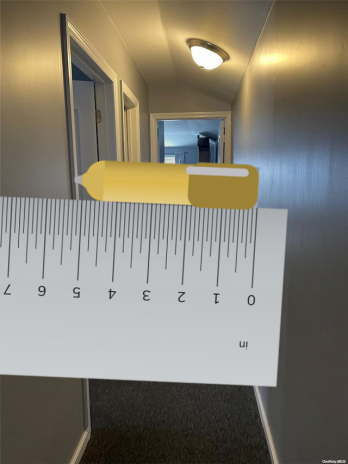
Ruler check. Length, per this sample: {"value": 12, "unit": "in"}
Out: {"value": 5.25, "unit": "in"}
